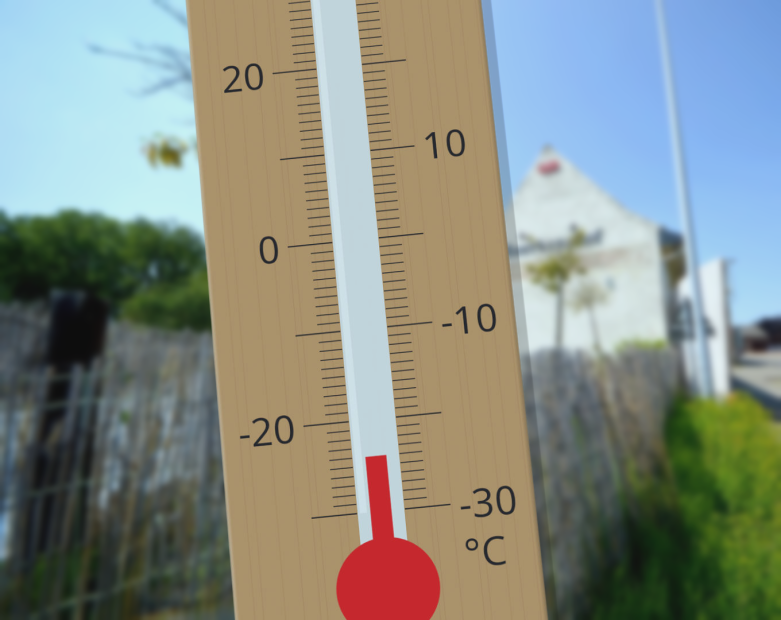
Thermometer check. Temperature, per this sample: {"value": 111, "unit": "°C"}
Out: {"value": -24, "unit": "°C"}
